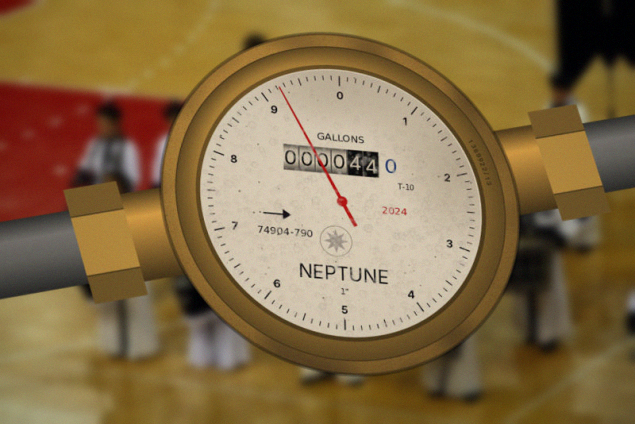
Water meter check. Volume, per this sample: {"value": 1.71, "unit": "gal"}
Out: {"value": 439.2, "unit": "gal"}
